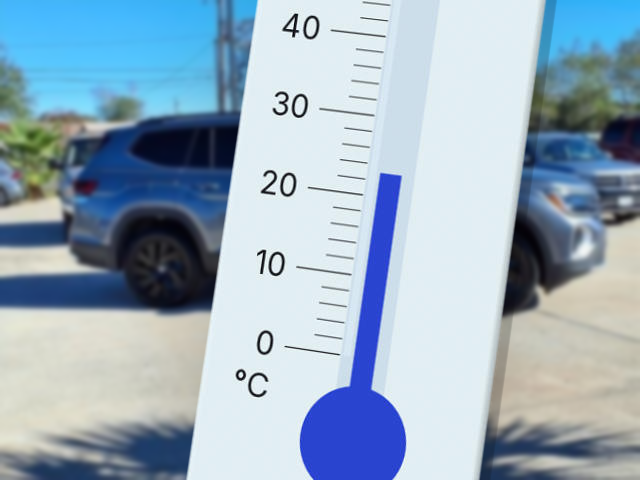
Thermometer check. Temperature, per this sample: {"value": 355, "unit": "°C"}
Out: {"value": 23, "unit": "°C"}
